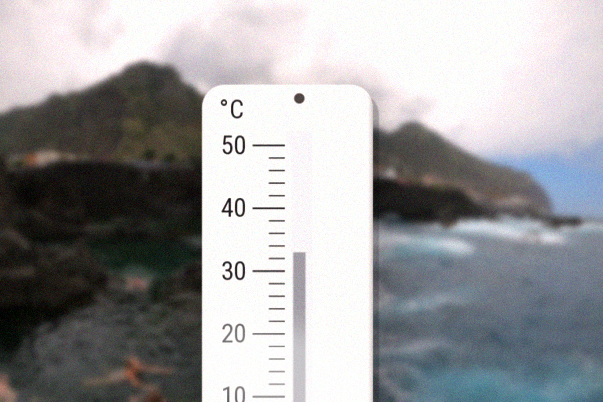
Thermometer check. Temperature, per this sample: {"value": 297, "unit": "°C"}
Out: {"value": 33, "unit": "°C"}
